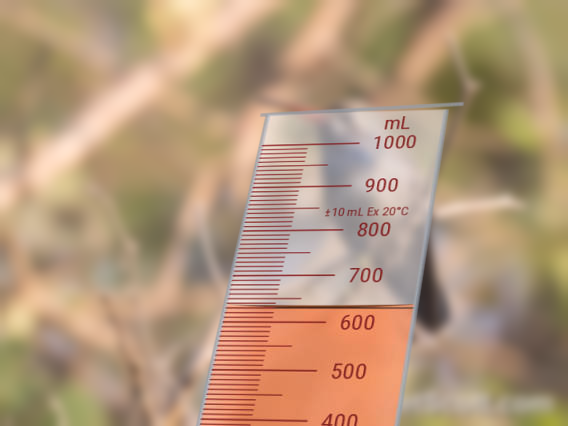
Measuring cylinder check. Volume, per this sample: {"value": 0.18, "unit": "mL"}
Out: {"value": 630, "unit": "mL"}
